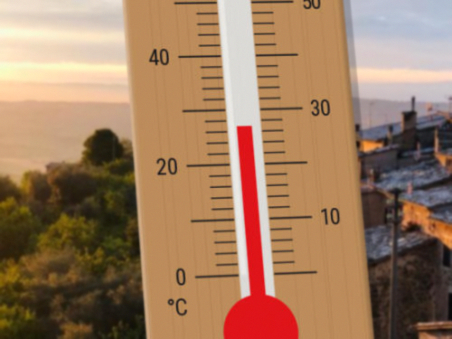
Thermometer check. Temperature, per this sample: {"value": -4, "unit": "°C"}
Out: {"value": 27, "unit": "°C"}
